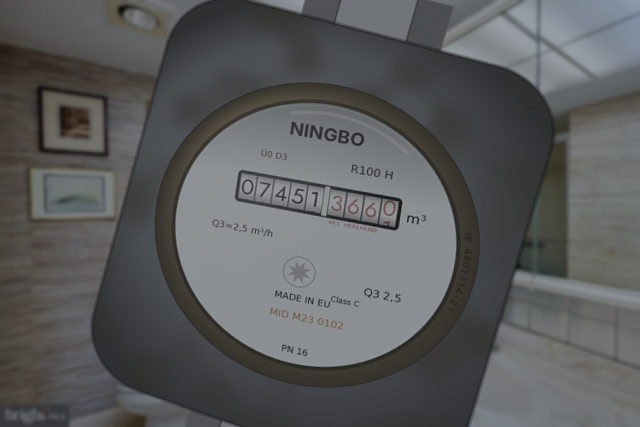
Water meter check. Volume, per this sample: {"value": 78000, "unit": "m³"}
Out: {"value": 7451.3660, "unit": "m³"}
